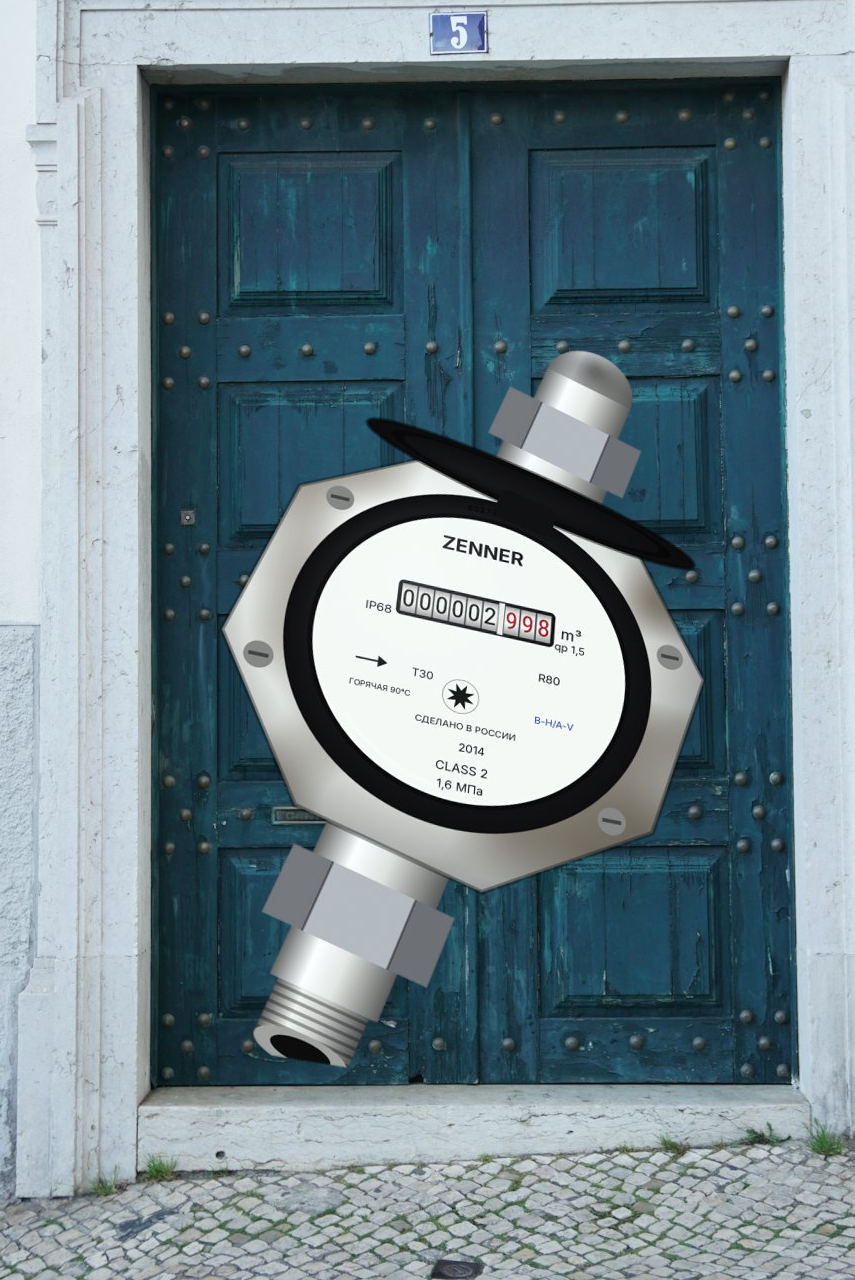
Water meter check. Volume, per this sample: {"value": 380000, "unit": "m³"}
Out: {"value": 2.998, "unit": "m³"}
